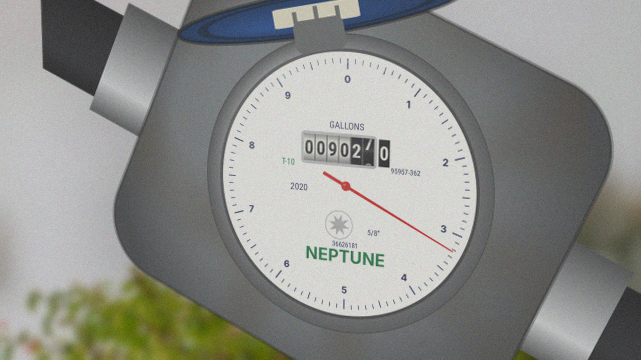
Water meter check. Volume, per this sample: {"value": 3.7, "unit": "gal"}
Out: {"value": 90273.2, "unit": "gal"}
